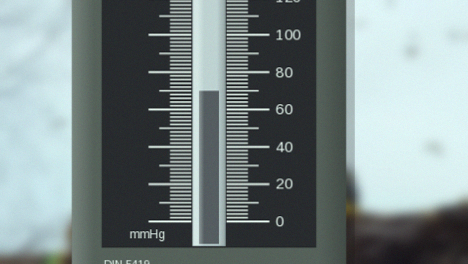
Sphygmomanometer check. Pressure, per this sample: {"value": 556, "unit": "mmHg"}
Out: {"value": 70, "unit": "mmHg"}
